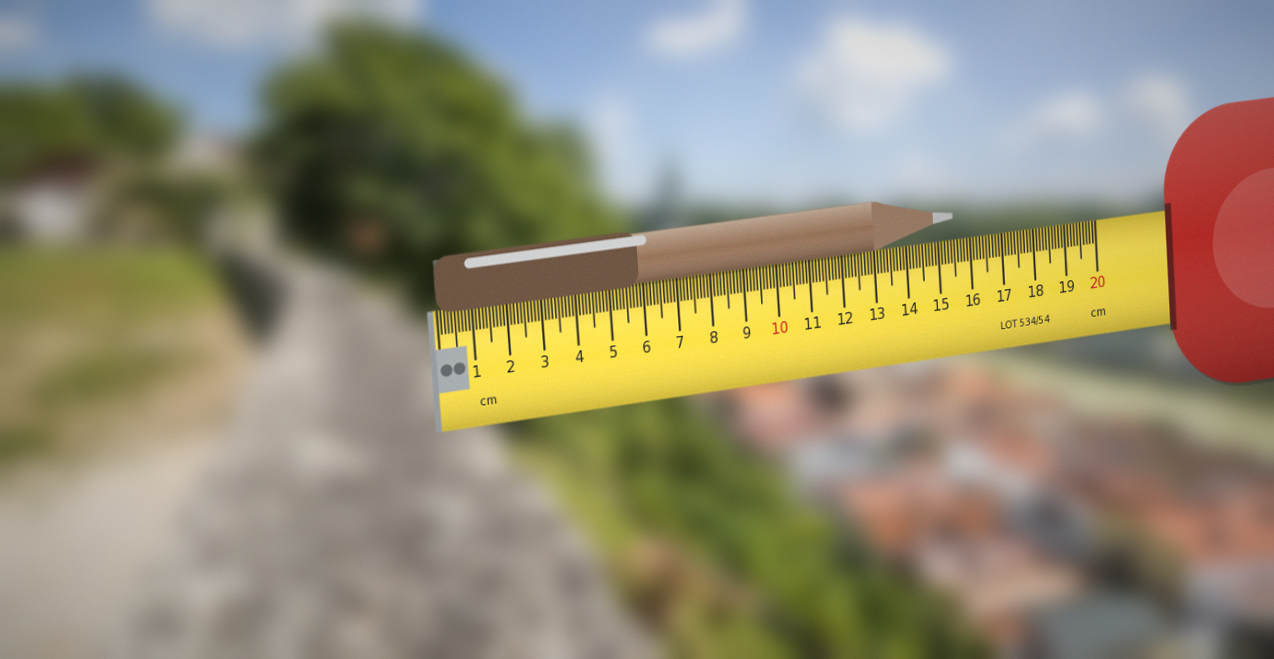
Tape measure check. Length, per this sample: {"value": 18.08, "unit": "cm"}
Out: {"value": 15.5, "unit": "cm"}
